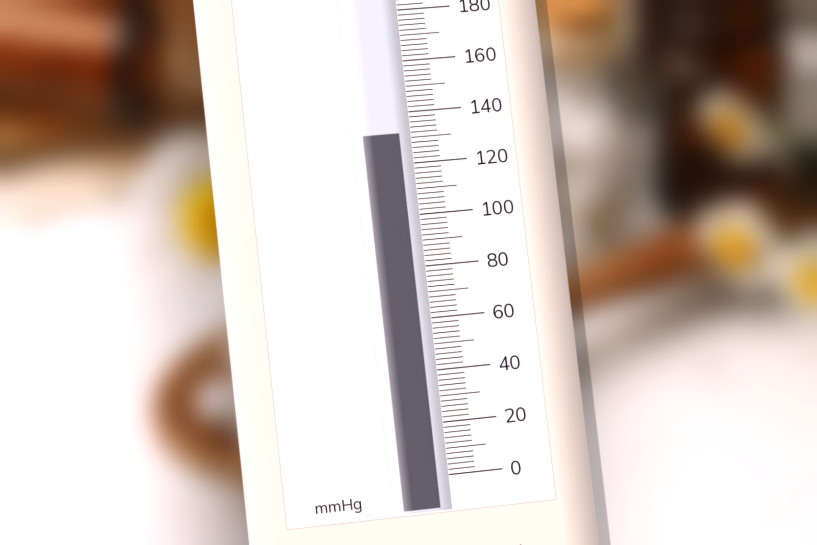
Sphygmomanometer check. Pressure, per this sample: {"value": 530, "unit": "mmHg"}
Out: {"value": 132, "unit": "mmHg"}
